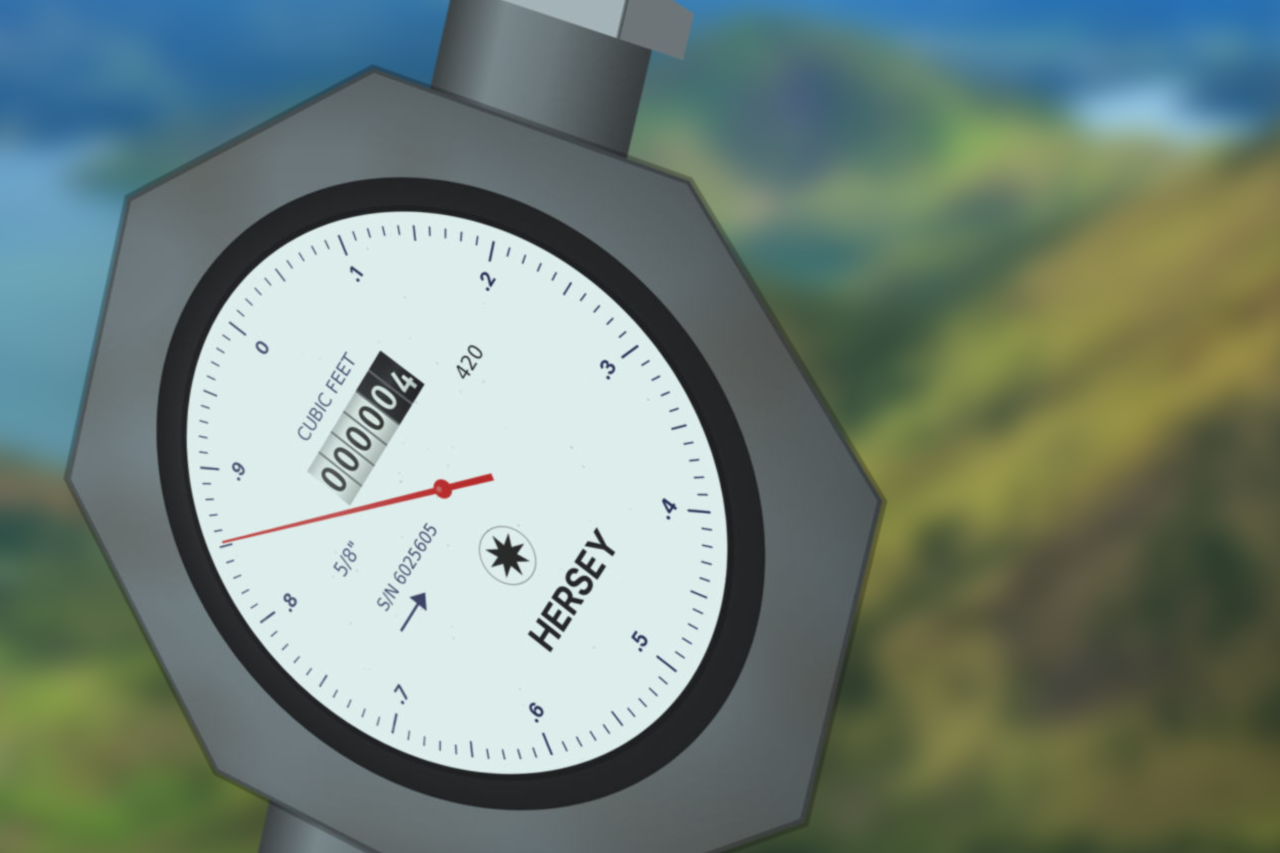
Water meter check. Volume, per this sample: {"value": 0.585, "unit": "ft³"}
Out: {"value": 3.85, "unit": "ft³"}
